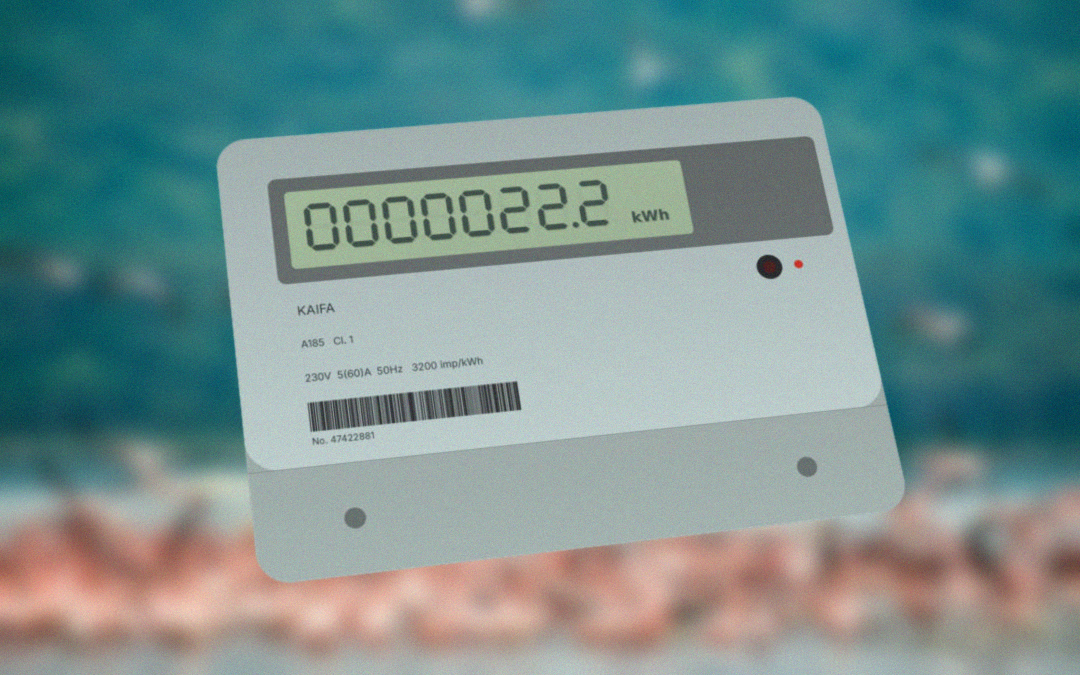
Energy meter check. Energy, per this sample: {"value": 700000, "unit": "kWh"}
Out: {"value": 22.2, "unit": "kWh"}
